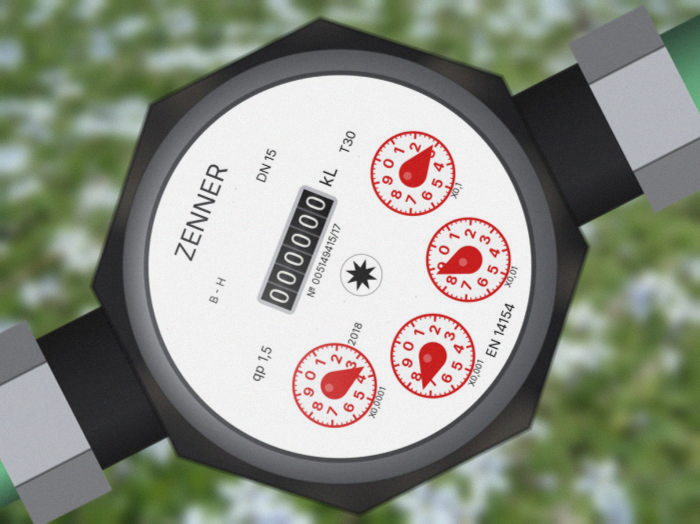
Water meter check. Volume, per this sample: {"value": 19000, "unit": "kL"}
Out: {"value": 0.2873, "unit": "kL"}
